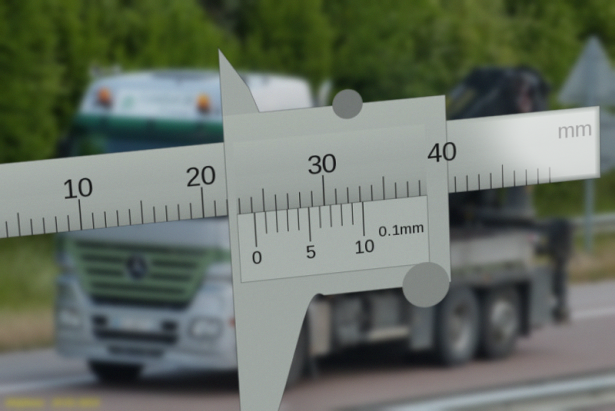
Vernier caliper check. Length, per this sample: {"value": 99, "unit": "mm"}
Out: {"value": 24.2, "unit": "mm"}
